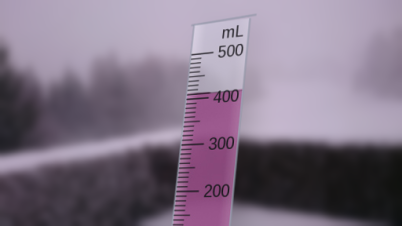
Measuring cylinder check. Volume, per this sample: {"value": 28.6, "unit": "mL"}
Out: {"value": 410, "unit": "mL"}
